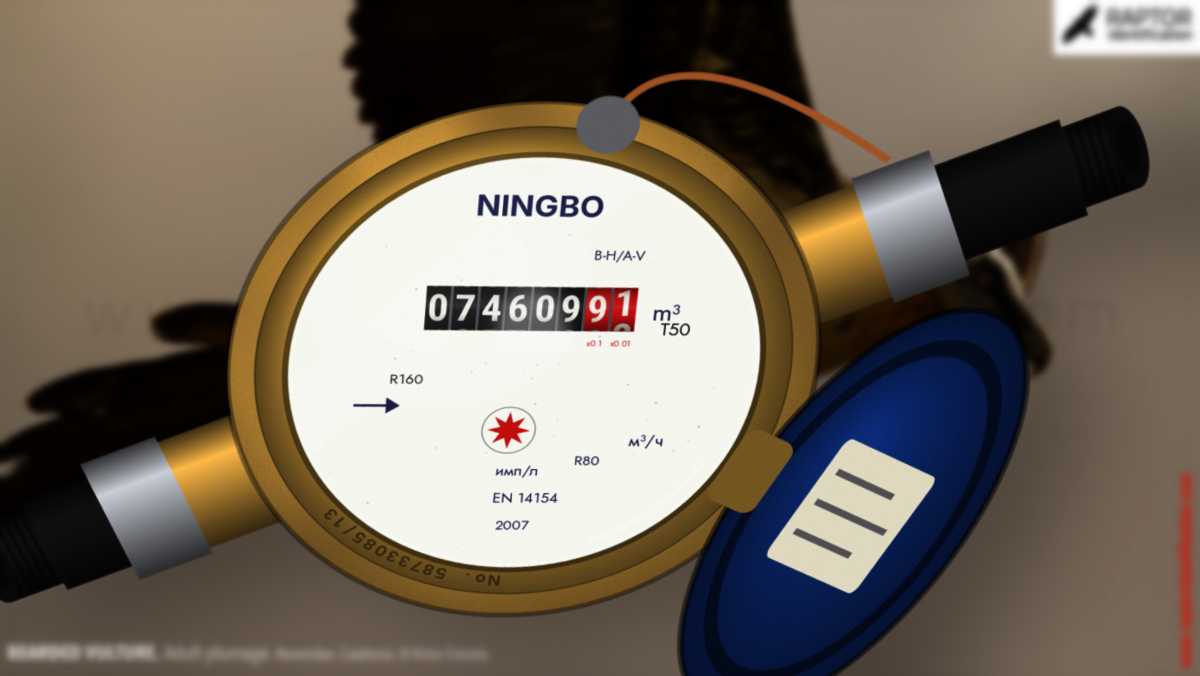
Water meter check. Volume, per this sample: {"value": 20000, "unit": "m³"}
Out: {"value": 74609.91, "unit": "m³"}
